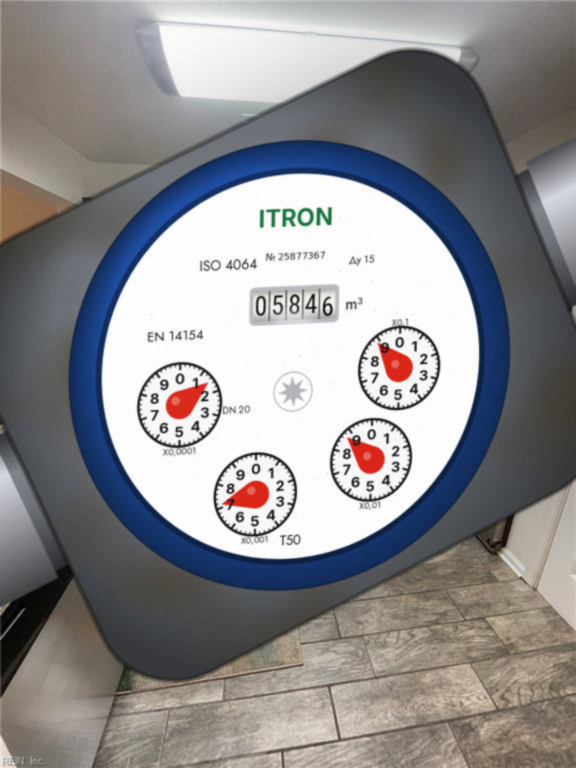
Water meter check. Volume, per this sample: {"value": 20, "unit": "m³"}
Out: {"value": 5845.8871, "unit": "m³"}
